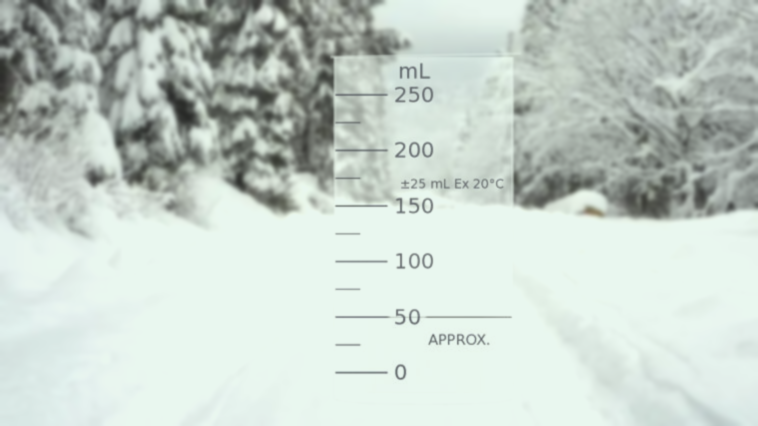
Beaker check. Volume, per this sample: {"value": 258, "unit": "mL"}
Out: {"value": 50, "unit": "mL"}
